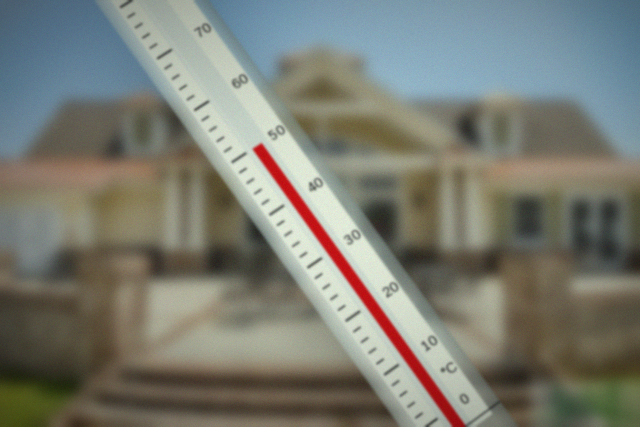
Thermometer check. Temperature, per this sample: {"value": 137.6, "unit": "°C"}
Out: {"value": 50, "unit": "°C"}
